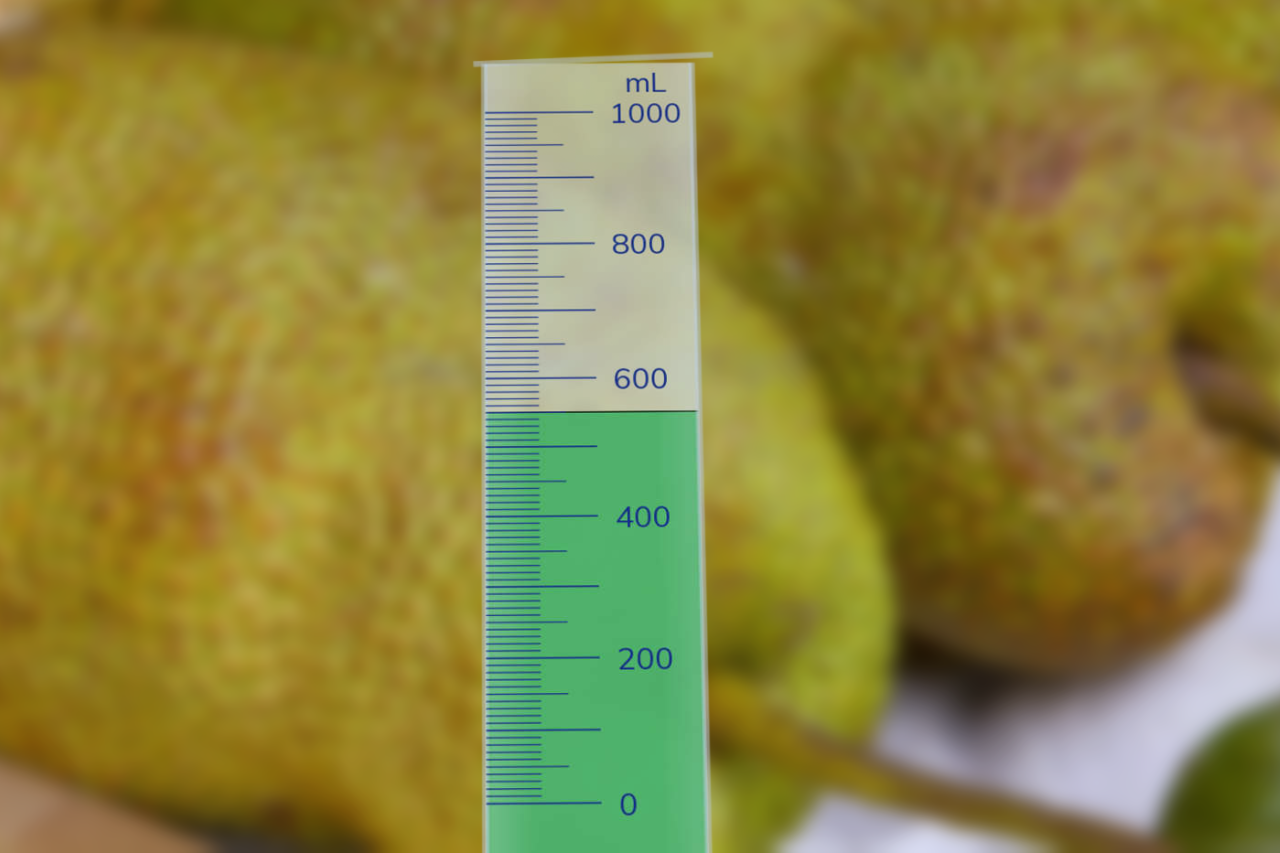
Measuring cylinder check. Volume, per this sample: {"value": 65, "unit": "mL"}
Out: {"value": 550, "unit": "mL"}
